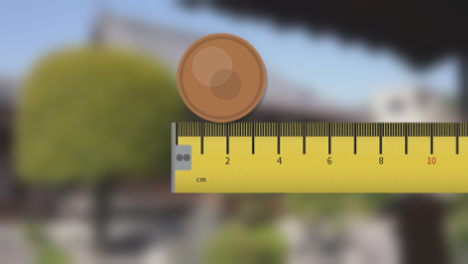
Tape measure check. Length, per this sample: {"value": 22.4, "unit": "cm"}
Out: {"value": 3.5, "unit": "cm"}
